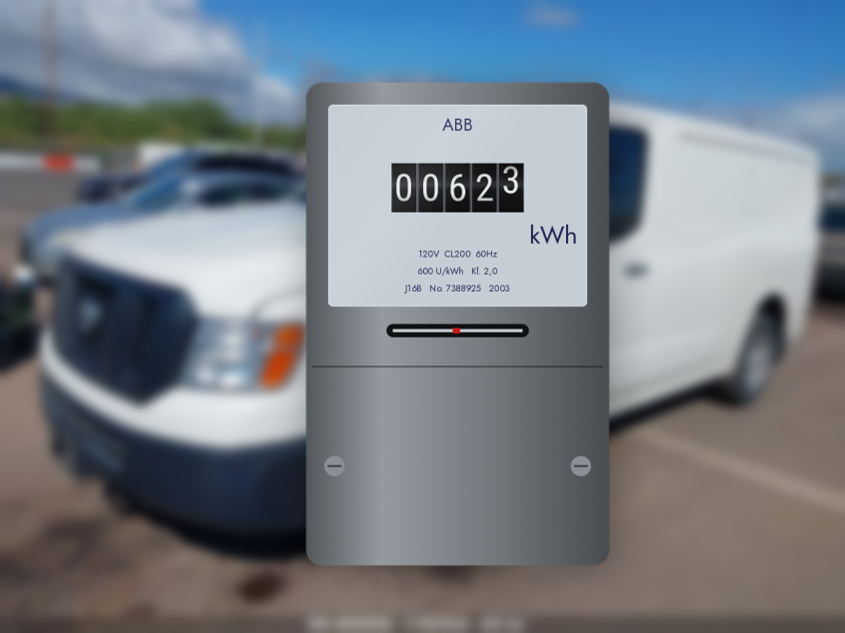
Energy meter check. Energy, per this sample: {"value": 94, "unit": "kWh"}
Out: {"value": 623, "unit": "kWh"}
